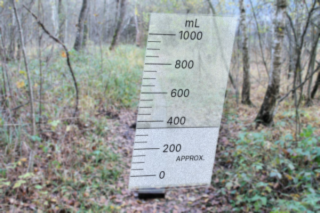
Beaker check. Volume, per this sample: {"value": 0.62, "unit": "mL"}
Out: {"value": 350, "unit": "mL"}
